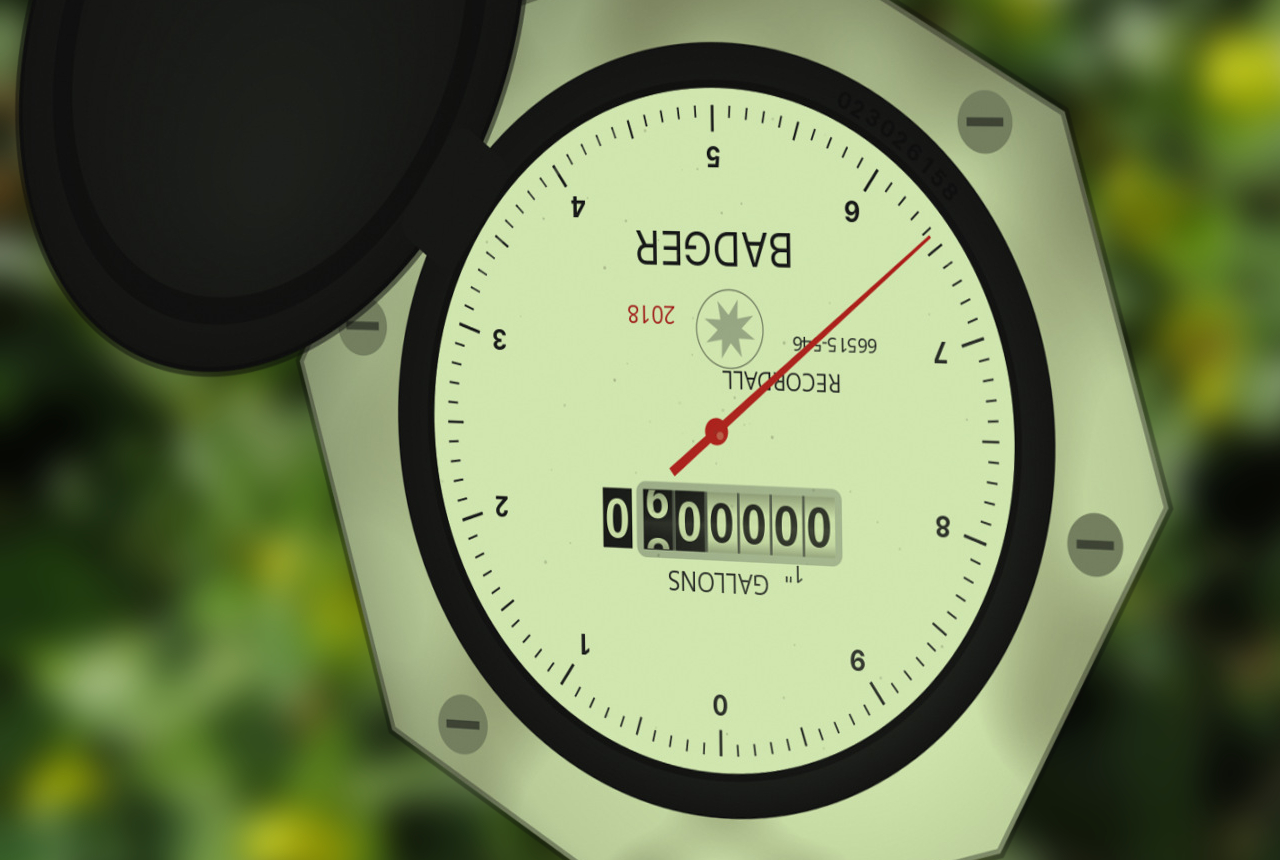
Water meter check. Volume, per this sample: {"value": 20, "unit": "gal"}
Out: {"value": 86.4, "unit": "gal"}
